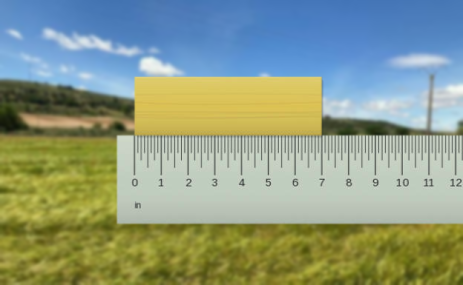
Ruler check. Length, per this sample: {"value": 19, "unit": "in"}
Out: {"value": 7, "unit": "in"}
